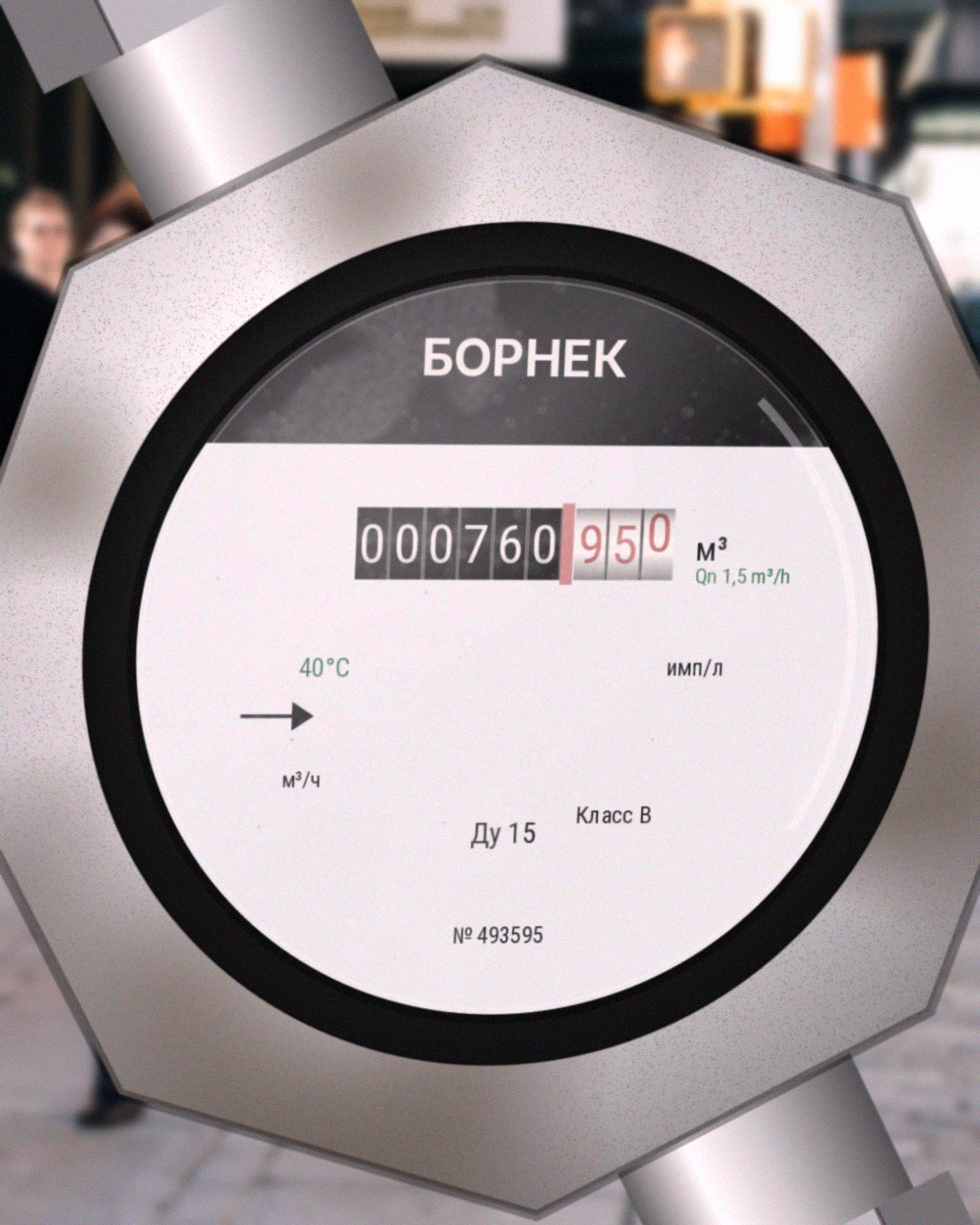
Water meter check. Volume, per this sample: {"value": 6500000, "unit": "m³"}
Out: {"value": 760.950, "unit": "m³"}
